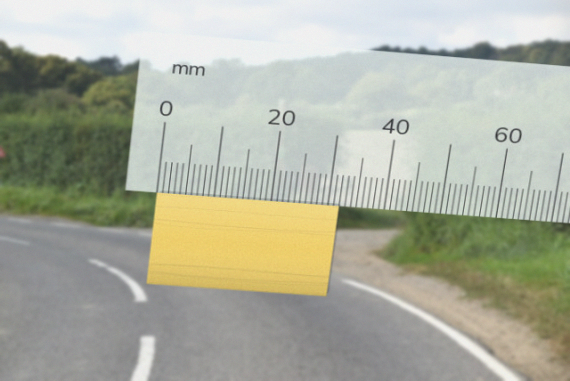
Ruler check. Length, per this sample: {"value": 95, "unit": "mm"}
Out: {"value": 32, "unit": "mm"}
